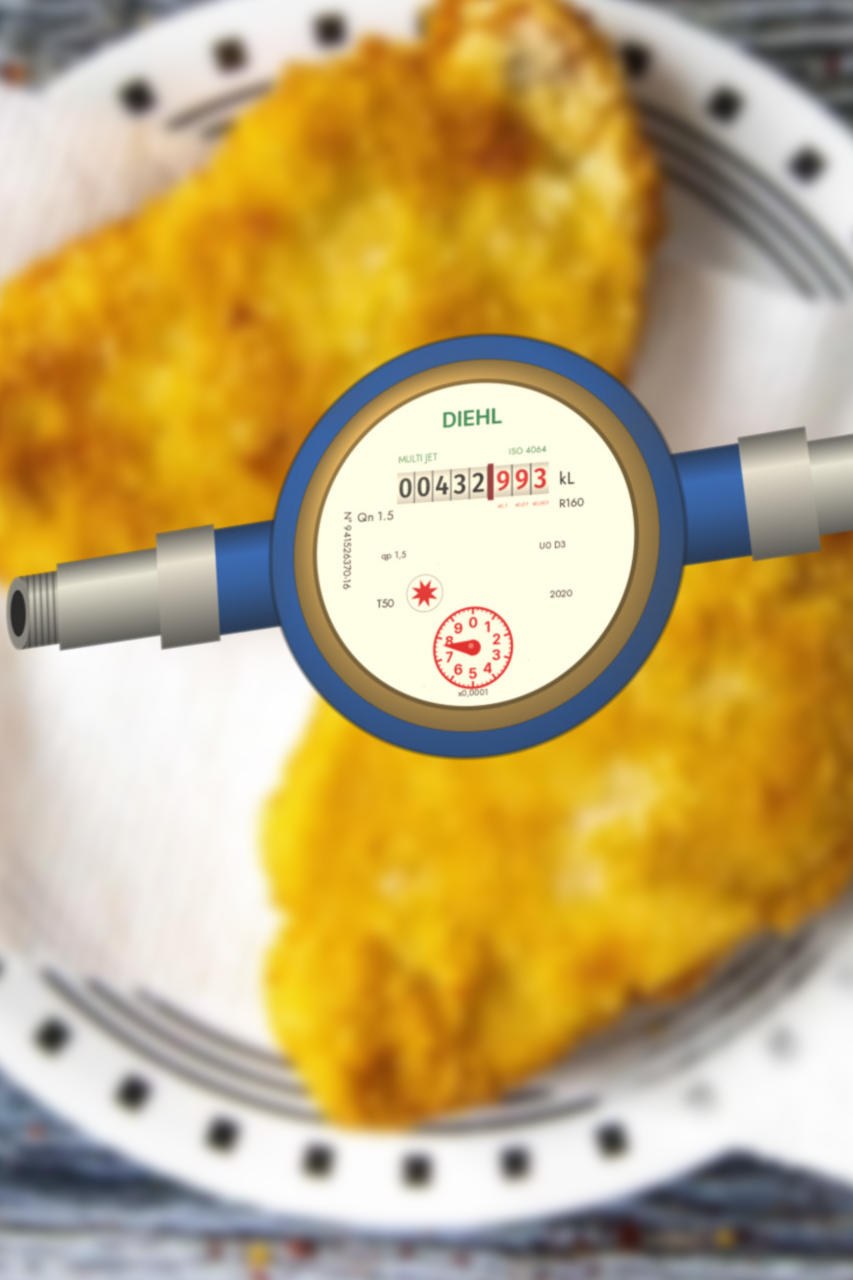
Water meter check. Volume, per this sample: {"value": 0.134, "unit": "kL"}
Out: {"value": 432.9937, "unit": "kL"}
